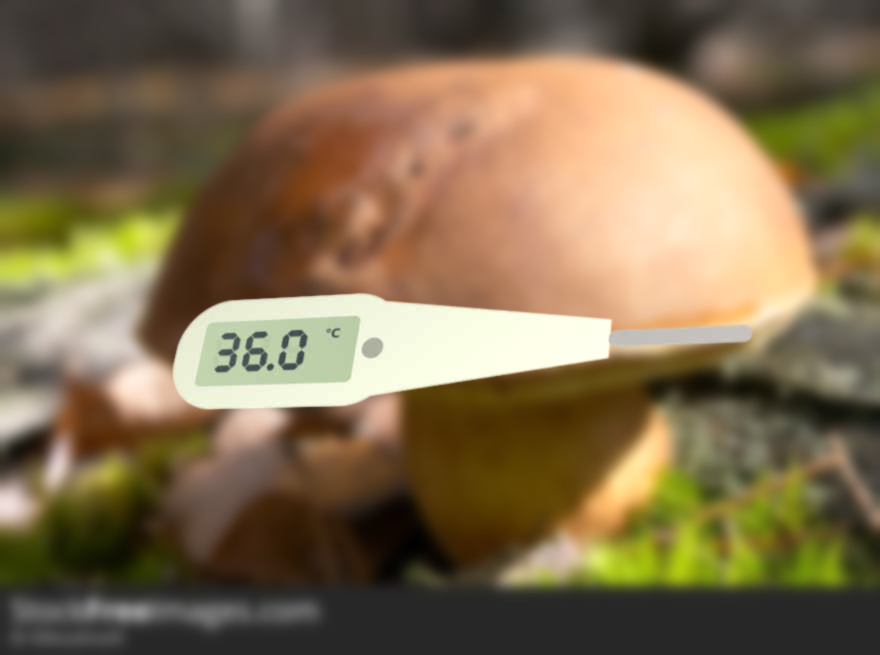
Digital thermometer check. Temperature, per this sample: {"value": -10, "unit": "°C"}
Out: {"value": 36.0, "unit": "°C"}
